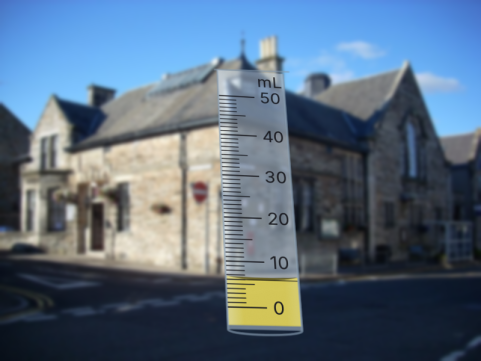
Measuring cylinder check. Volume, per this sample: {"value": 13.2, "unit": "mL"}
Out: {"value": 6, "unit": "mL"}
